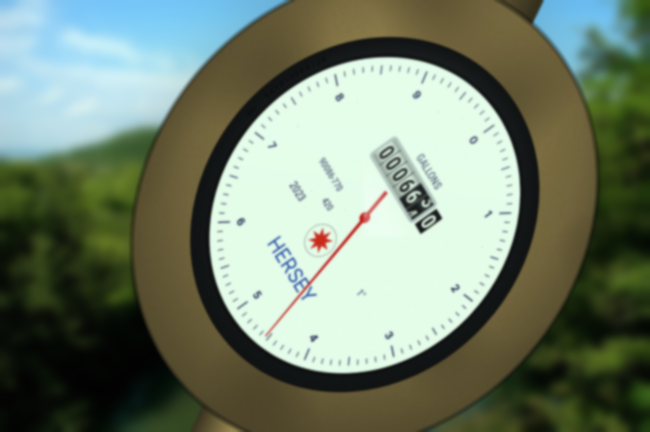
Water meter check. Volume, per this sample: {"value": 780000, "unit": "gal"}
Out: {"value": 6634.5, "unit": "gal"}
